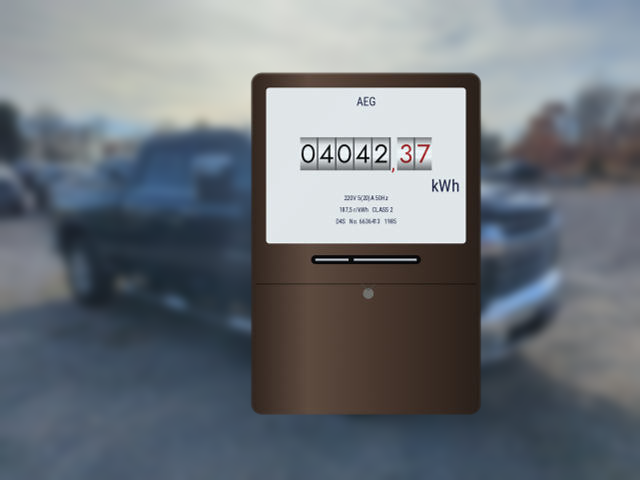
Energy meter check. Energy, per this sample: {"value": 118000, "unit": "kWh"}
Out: {"value": 4042.37, "unit": "kWh"}
